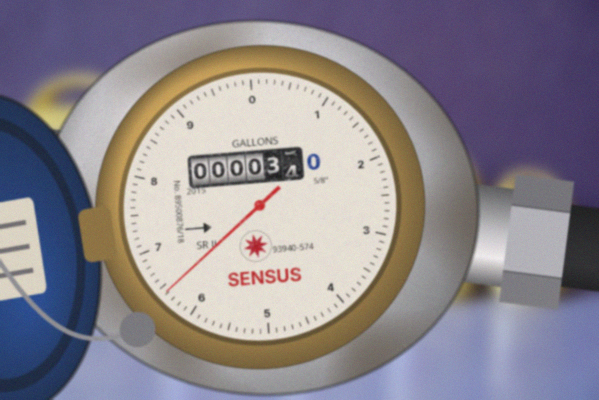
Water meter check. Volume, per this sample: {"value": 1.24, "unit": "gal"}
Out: {"value": 336.4, "unit": "gal"}
